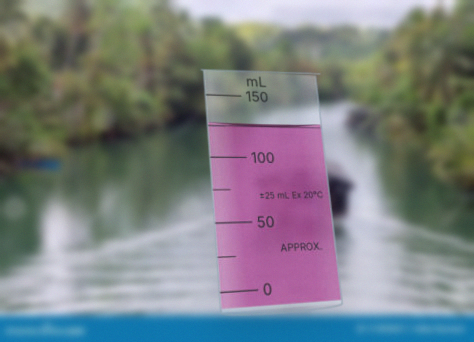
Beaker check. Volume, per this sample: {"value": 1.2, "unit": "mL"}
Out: {"value": 125, "unit": "mL"}
